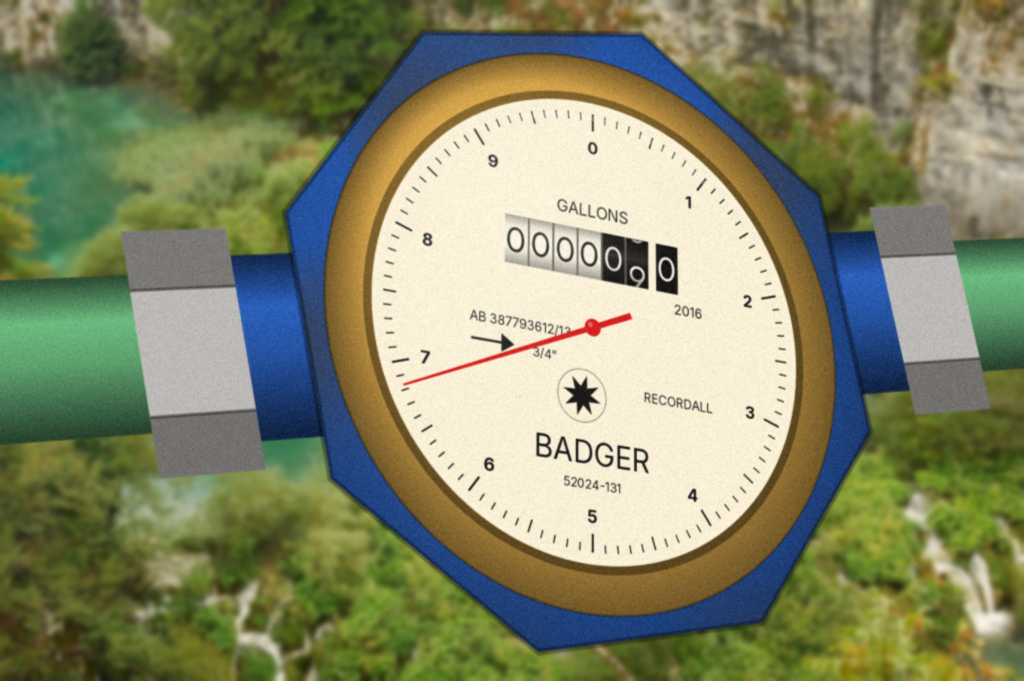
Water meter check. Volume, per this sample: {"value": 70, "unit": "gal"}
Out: {"value": 86.8, "unit": "gal"}
